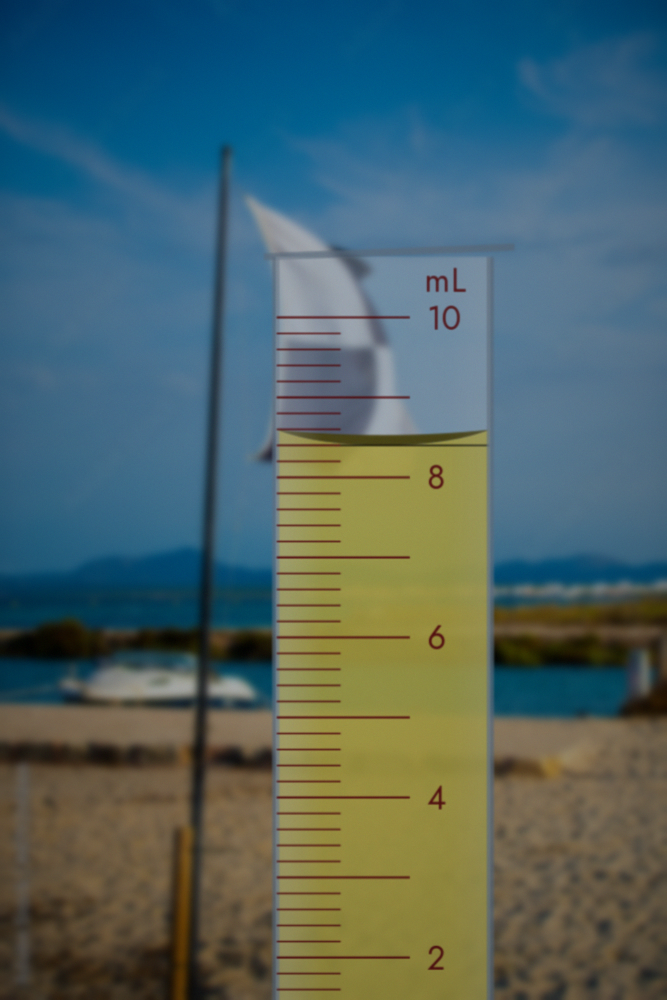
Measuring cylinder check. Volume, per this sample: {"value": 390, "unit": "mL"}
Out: {"value": 8.4, "unit": "mL"}
